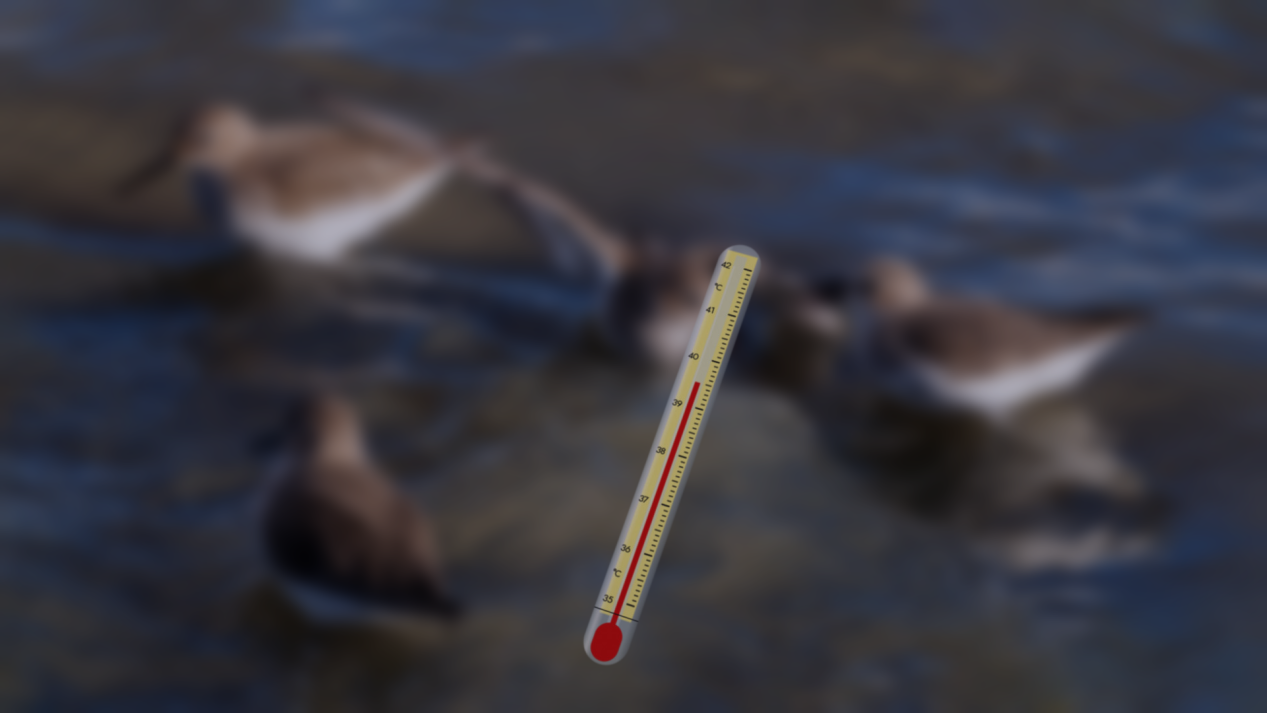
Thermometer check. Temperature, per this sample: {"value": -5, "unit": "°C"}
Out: {"value": 39.5, "unit": "°C"}
